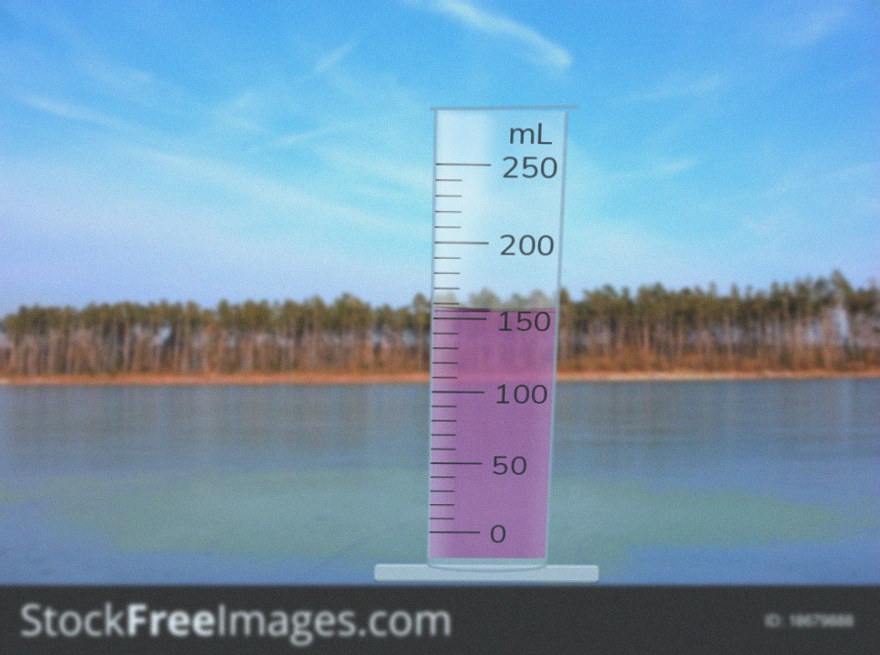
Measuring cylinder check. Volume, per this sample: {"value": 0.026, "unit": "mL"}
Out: {"value": 155, "unit": "mL"}
